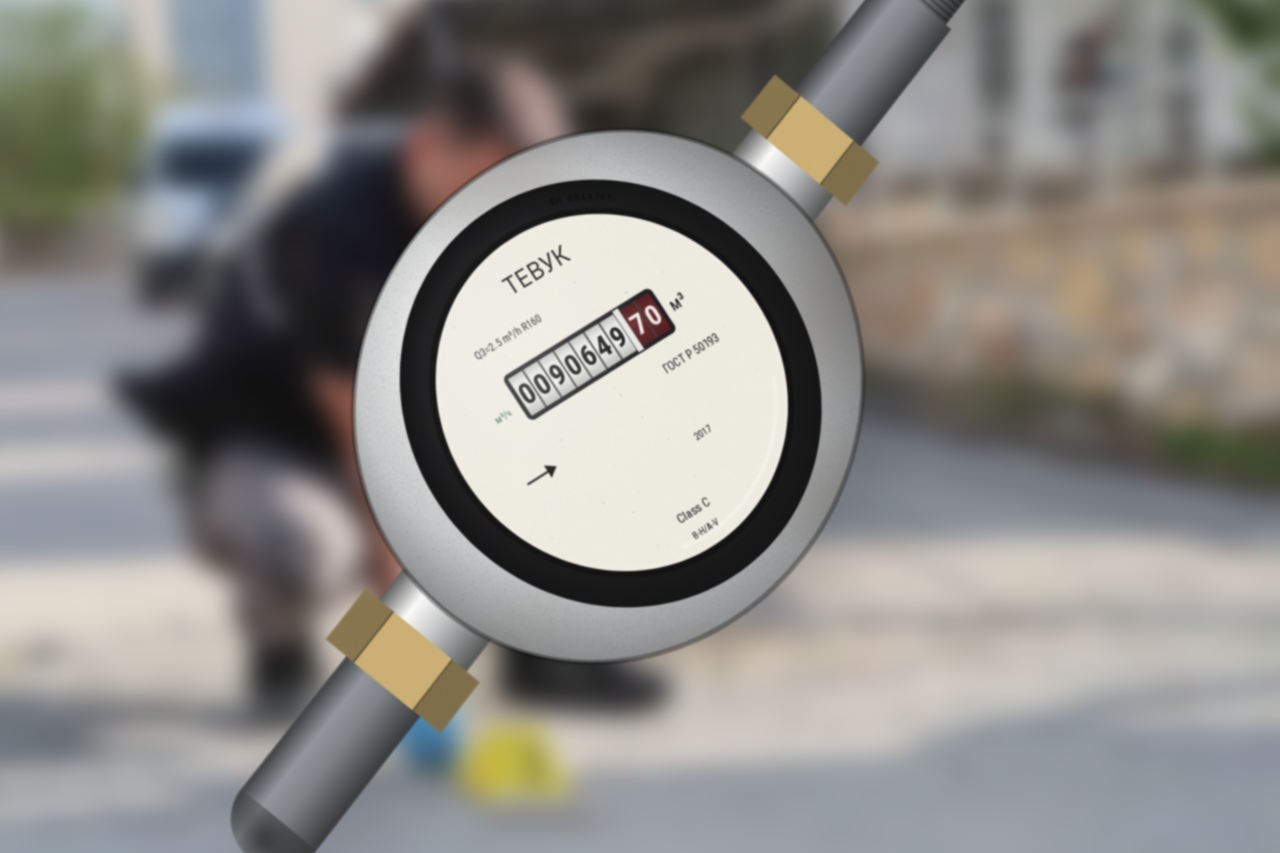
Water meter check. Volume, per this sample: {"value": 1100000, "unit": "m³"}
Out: {"value": 90649.70, "unit": "m³"}
